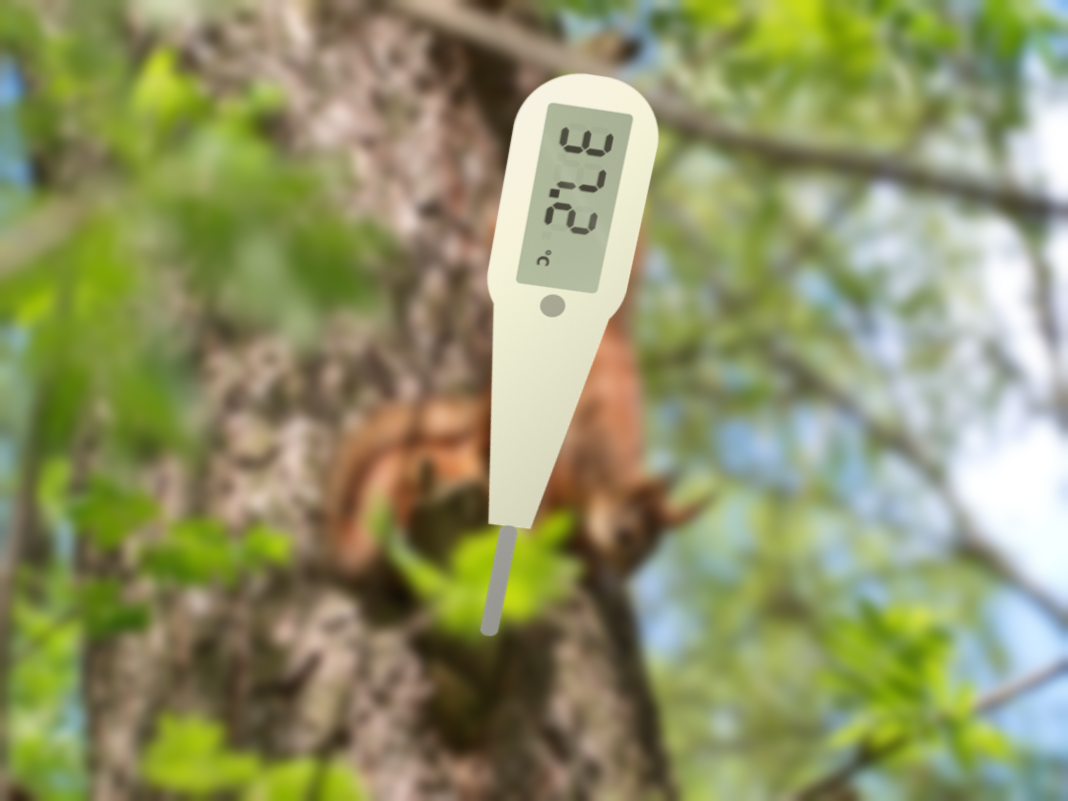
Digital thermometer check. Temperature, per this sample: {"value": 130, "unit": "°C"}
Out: {"value": 37.2, "unit": "°C"}
